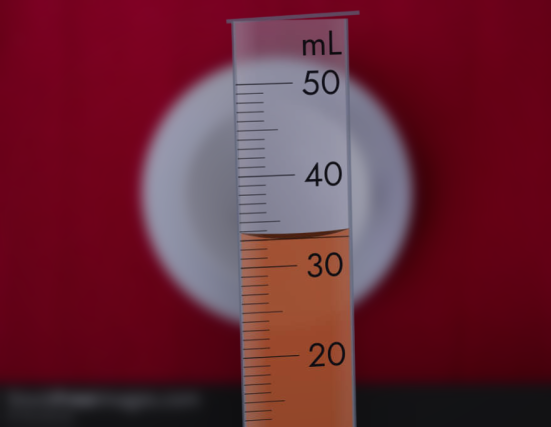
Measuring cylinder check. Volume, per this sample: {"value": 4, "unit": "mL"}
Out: {"value": 33, "unit": "mL"}
